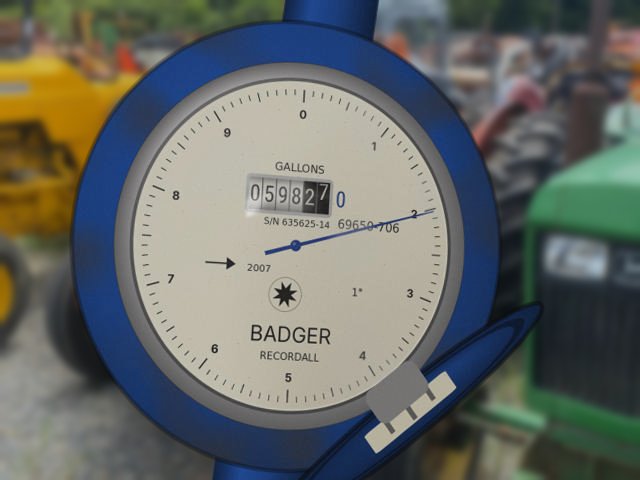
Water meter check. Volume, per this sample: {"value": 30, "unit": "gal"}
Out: {"value": 598272.0, "unit": "gal"}
